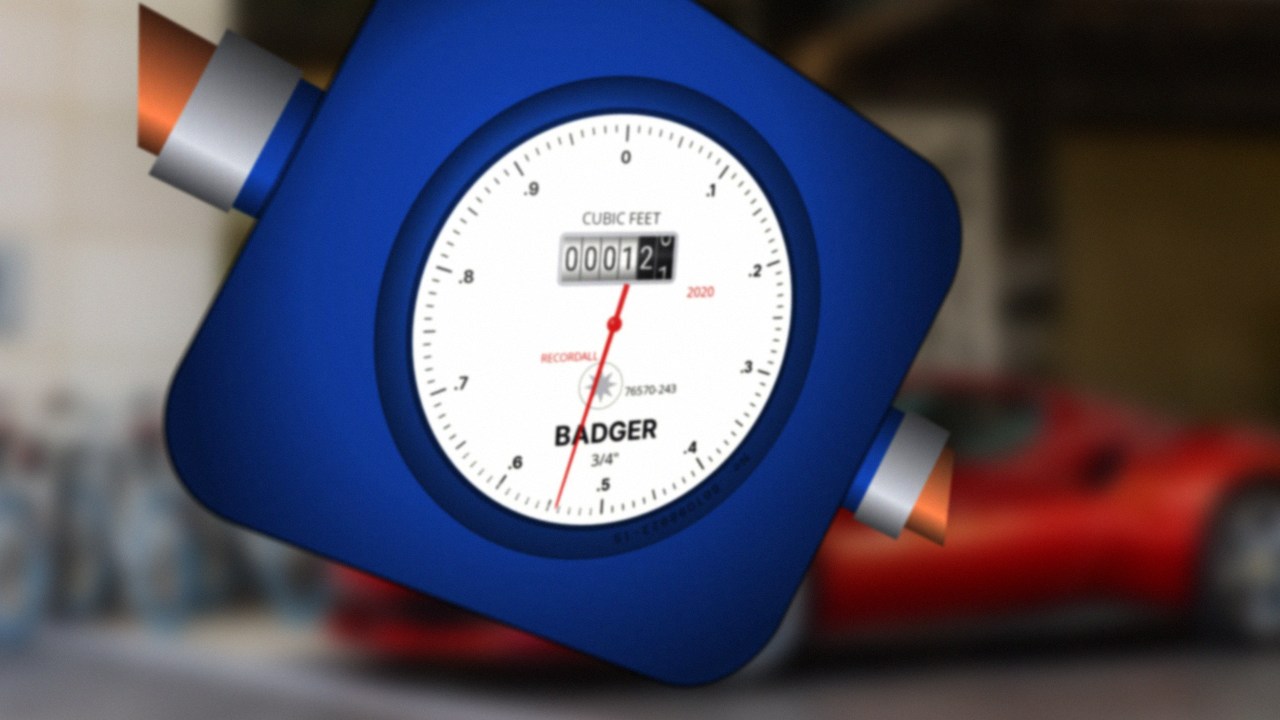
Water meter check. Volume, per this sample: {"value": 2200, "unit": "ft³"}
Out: {"value": 120.54, "unit": "ft³"}
